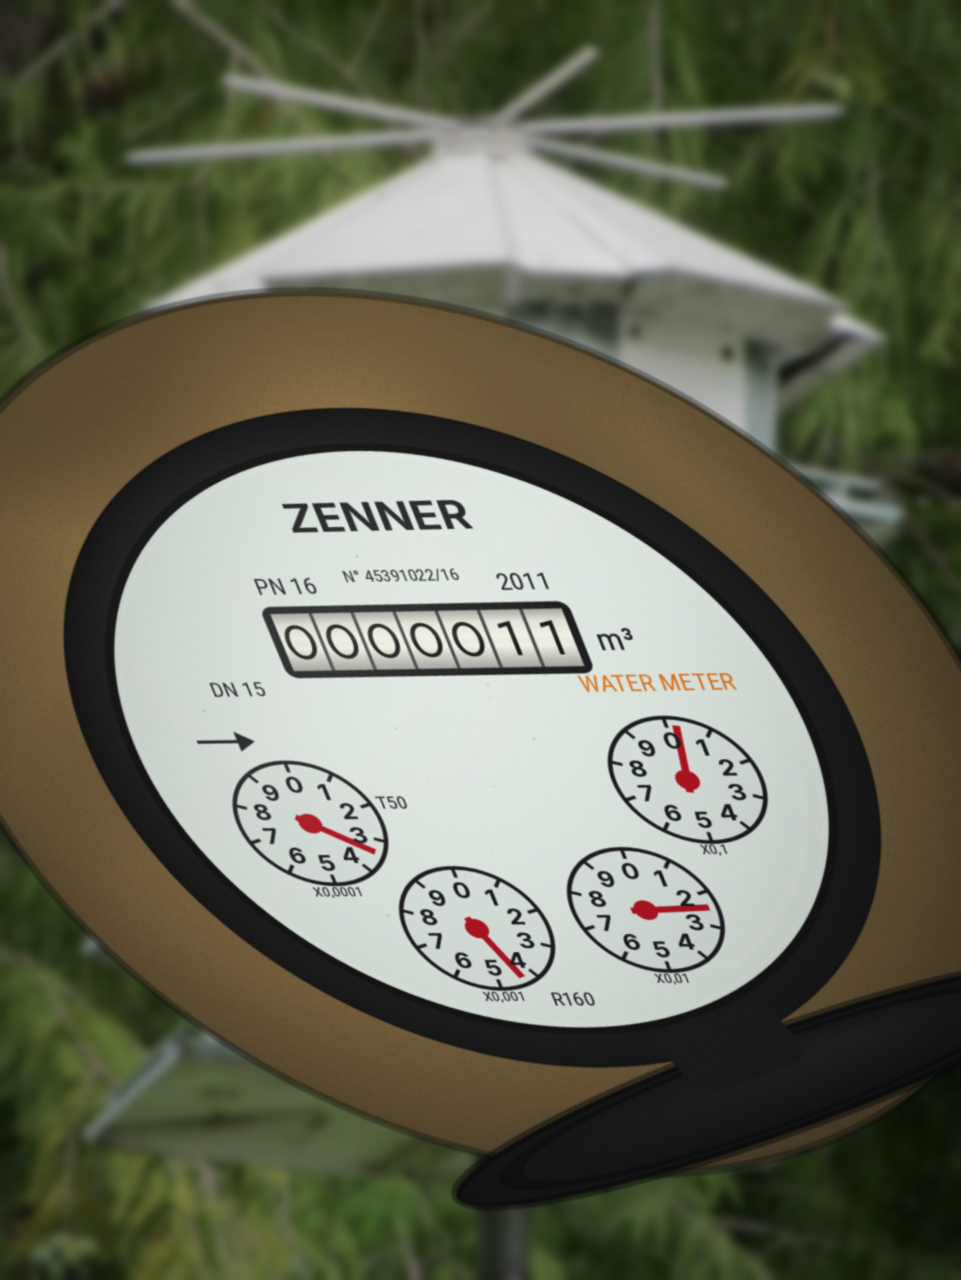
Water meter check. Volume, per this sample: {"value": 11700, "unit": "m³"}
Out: {"value": 11.0243, "unit": "m³"}
